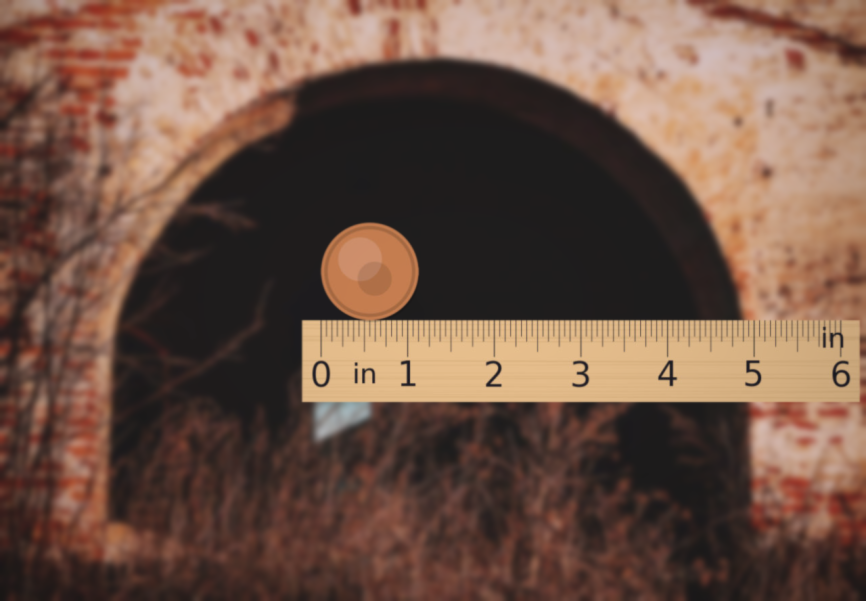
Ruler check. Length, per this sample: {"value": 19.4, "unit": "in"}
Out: {"value": 1.125, "unit": "in"}
